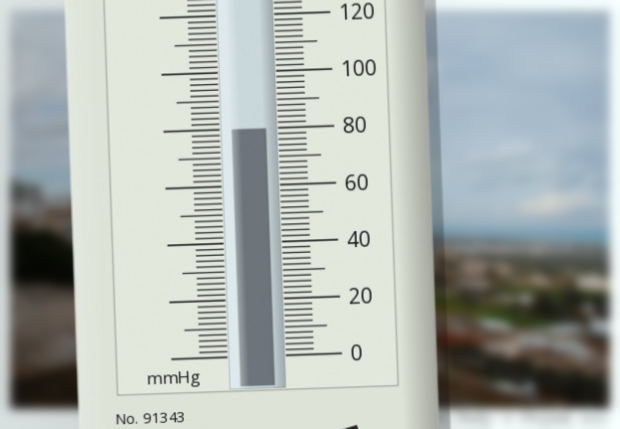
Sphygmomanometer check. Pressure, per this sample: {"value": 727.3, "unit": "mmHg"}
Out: {"value": 80, "unit": "mmHg"}
